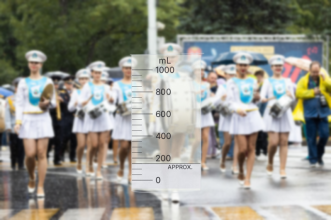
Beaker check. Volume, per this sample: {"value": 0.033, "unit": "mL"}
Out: {"value": 150, "unit": "mL"}
